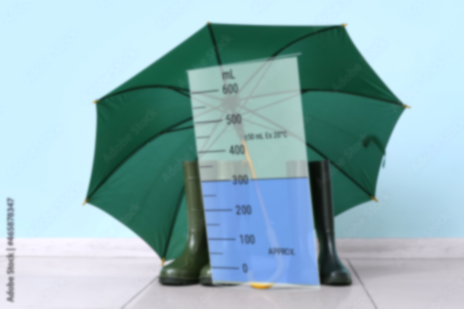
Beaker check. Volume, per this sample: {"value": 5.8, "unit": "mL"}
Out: {"value": 300, "unit": "mL"}
